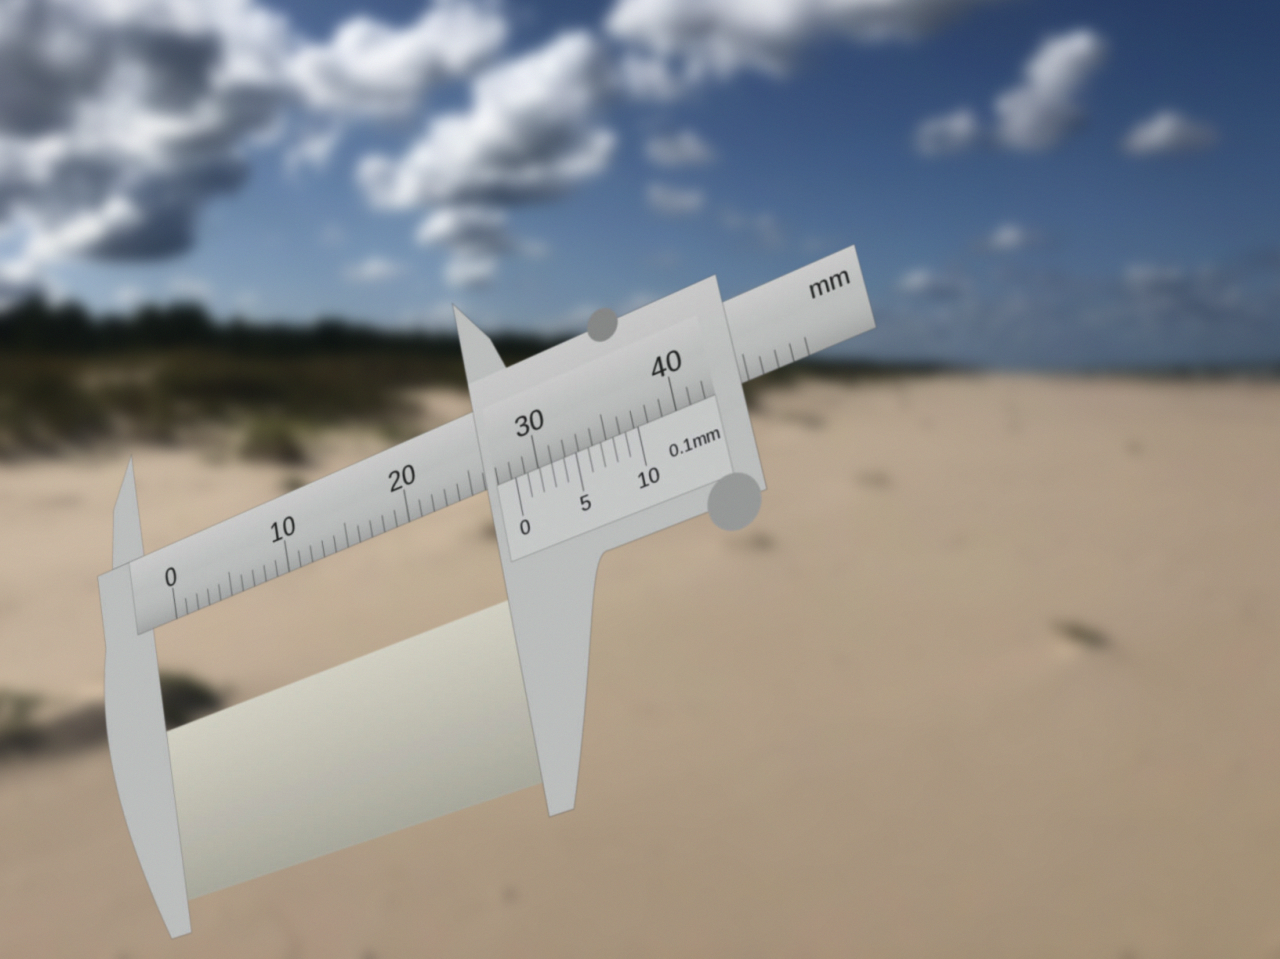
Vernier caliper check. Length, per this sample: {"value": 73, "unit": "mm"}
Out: {"value": 28.3, "unit": "mm"}
